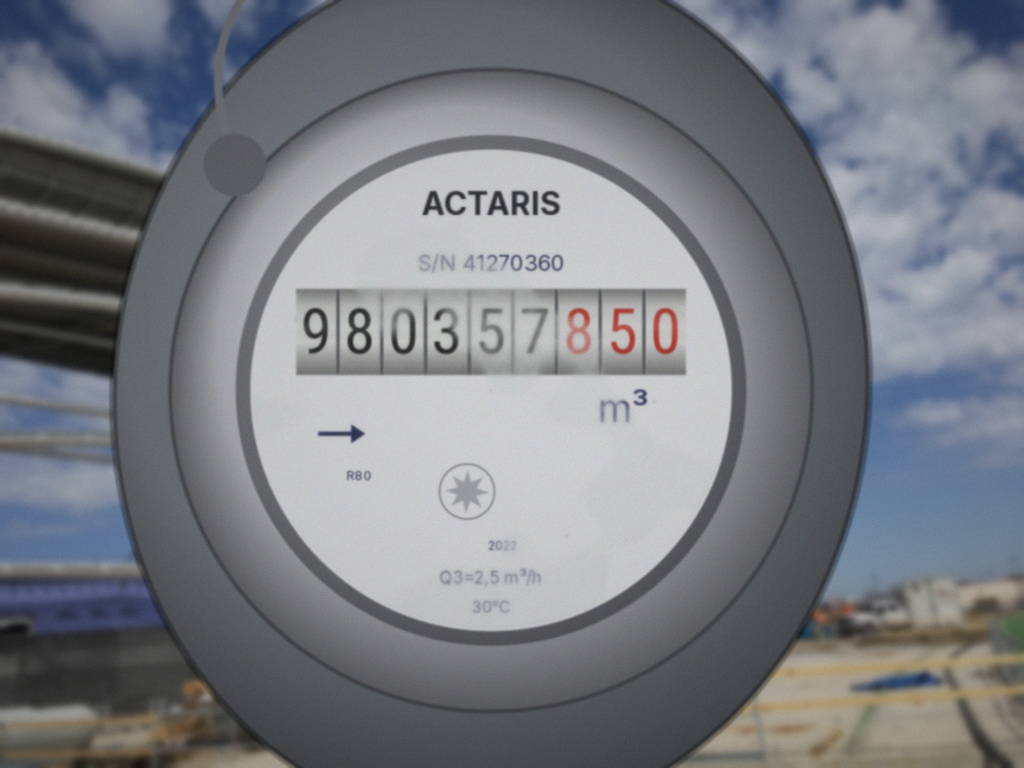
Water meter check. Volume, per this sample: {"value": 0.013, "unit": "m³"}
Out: {"value": 980357.850, "unit": "m³"}
